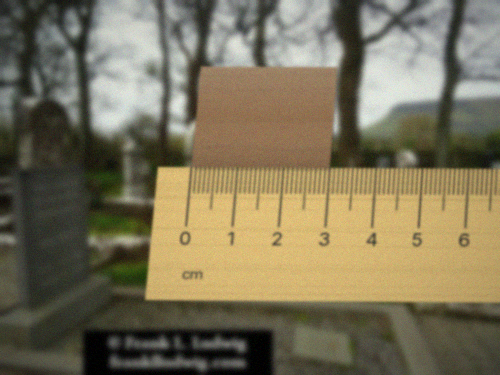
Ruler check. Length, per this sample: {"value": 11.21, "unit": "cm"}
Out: {"value": 3, "unit": "cm"}
